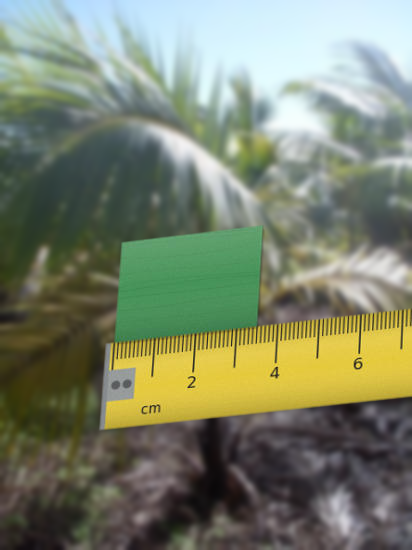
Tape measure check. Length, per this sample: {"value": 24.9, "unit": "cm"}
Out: {"value": 3.5, "unit": "cm"}
